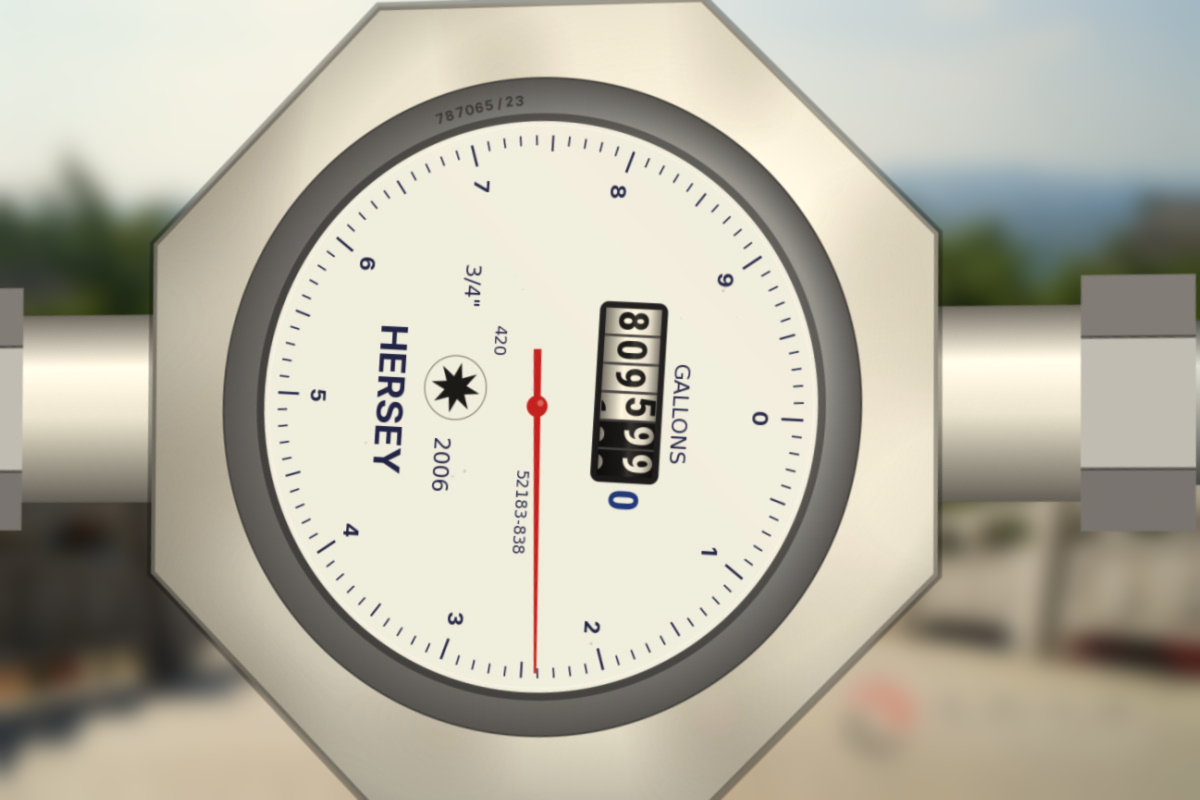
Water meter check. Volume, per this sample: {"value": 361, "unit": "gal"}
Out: {"value": 8095992.4, "unit": "gal"}
